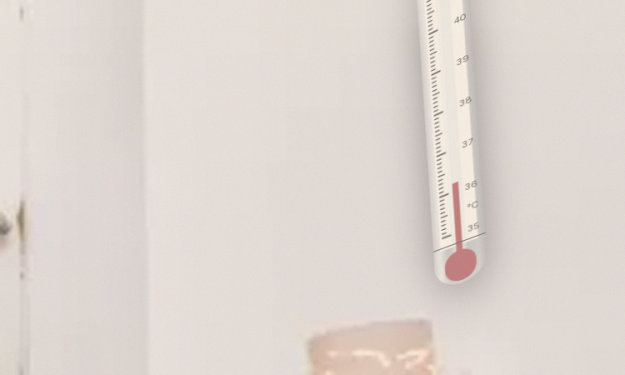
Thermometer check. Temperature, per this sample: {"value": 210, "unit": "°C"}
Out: {"value": 36.2, "unit": "°C"}
